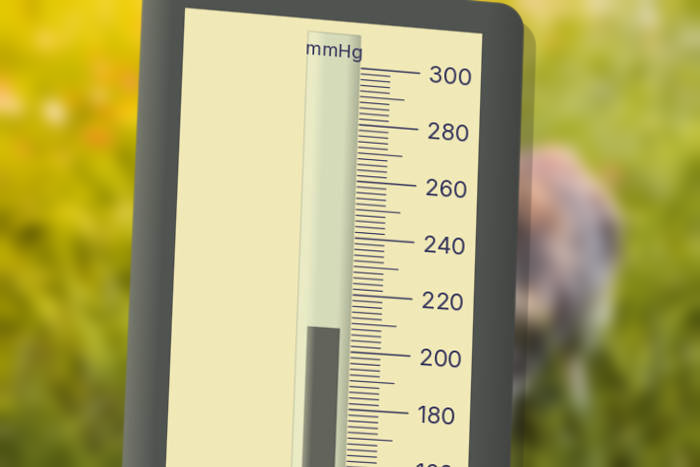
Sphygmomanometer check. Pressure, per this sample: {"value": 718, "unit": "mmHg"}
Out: {"value": 208, "unit": "mmHg"}
